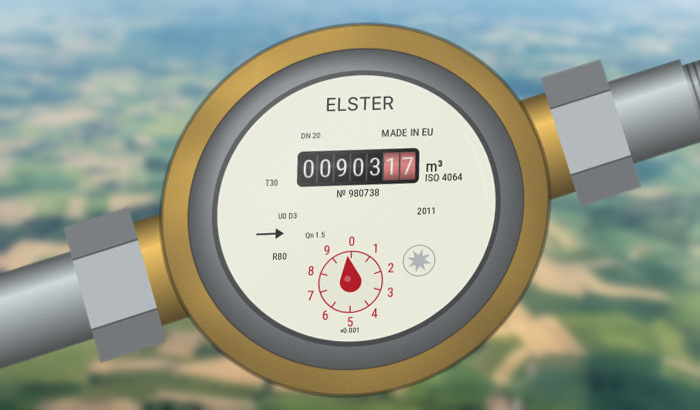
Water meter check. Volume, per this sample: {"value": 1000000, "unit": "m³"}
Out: {"value": 903.169, "unit": "m³"}
